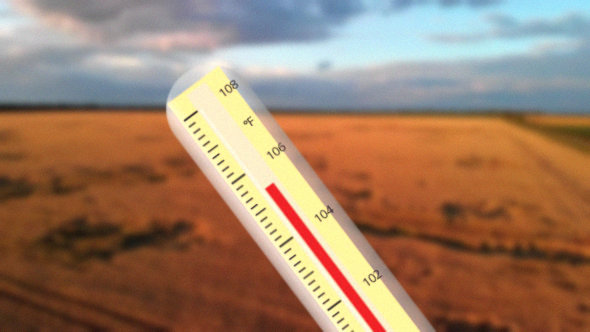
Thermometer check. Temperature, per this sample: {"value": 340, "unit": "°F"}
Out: {"value": 105.4, "unit": "°F"}
